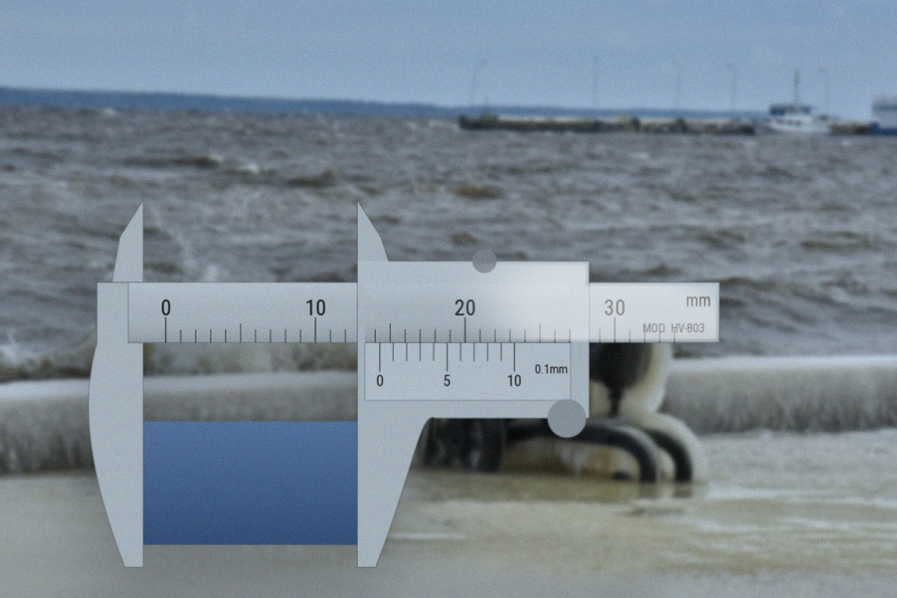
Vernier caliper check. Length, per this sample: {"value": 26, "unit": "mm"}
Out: {"value": 14.3, "unit": "mm"}
